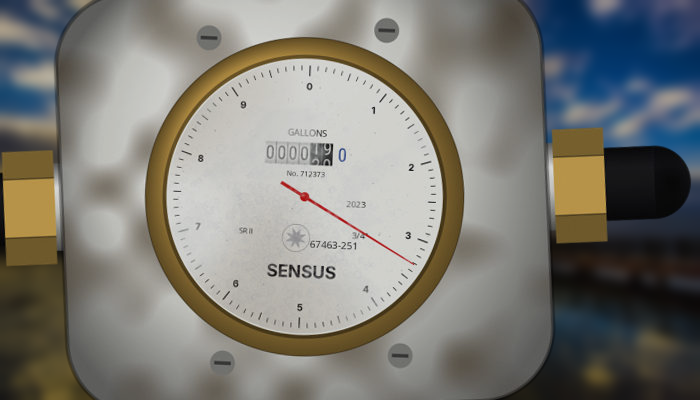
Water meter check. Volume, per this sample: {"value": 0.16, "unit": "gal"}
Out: {"value": 193.3, "unit": "gal"}
